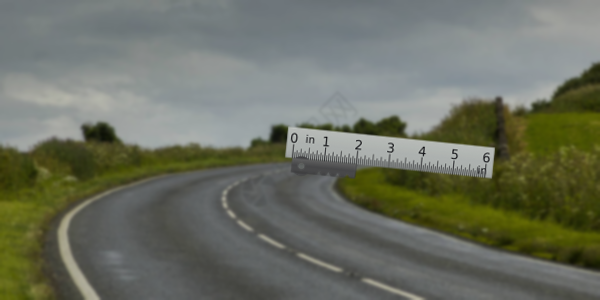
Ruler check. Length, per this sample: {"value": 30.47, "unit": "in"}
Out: {"value": 2, "unit": "in"}
